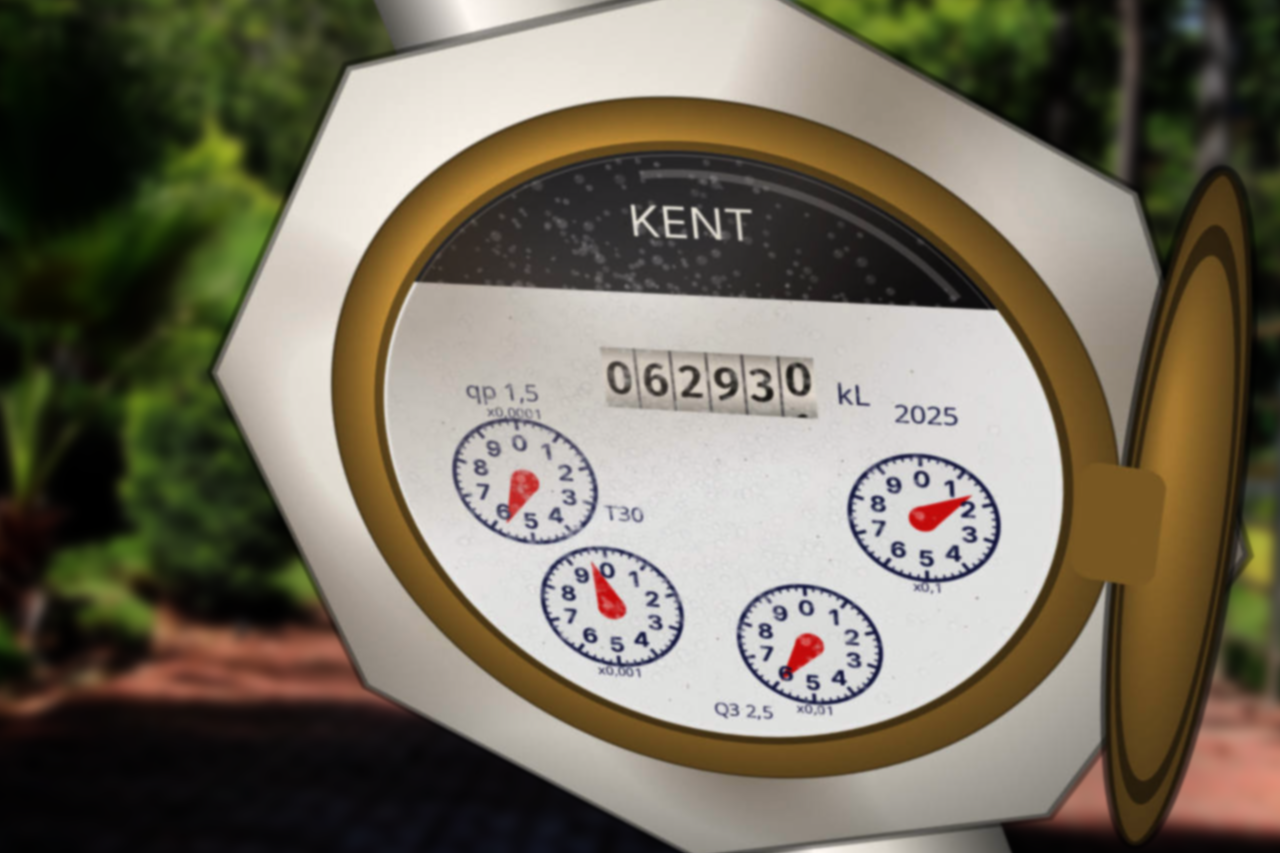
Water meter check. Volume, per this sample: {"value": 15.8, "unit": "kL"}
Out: {"value": 62930.1595, "unit": "kL"}
